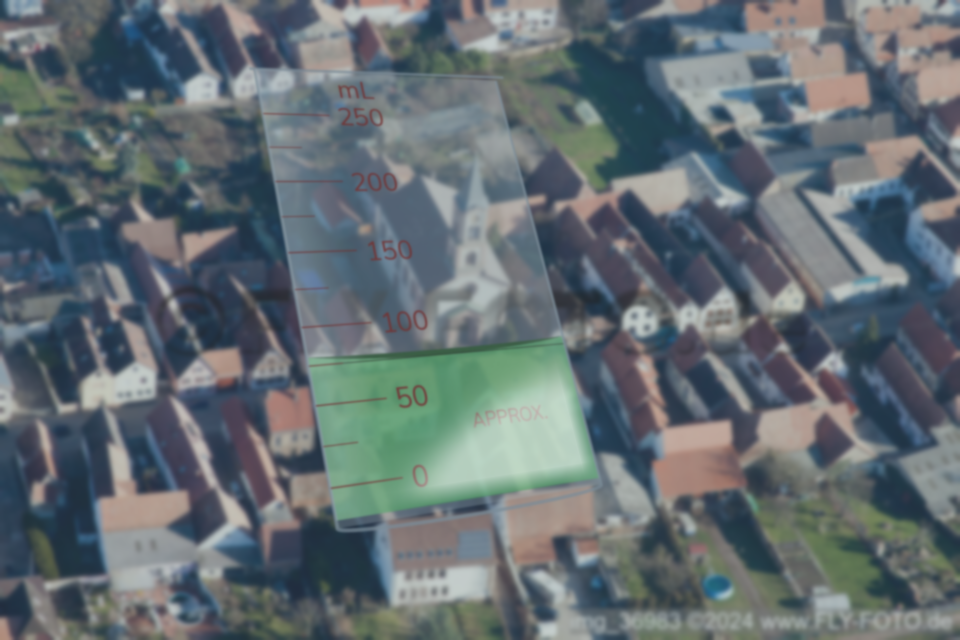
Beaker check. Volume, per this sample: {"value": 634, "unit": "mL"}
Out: {"value": 75, "unit": "mL"}
